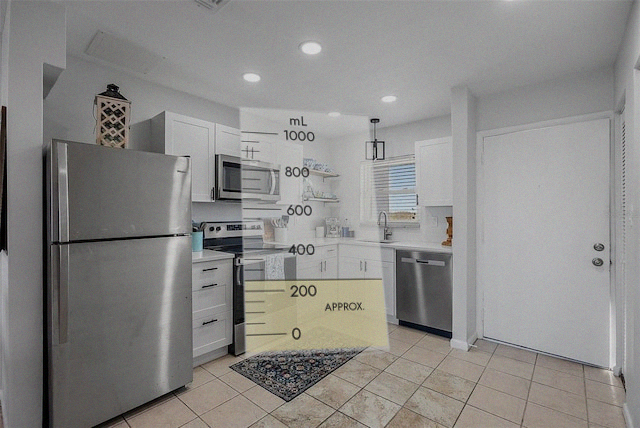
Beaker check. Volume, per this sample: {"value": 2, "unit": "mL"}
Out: {"value": 250, "unit": "mL"}
